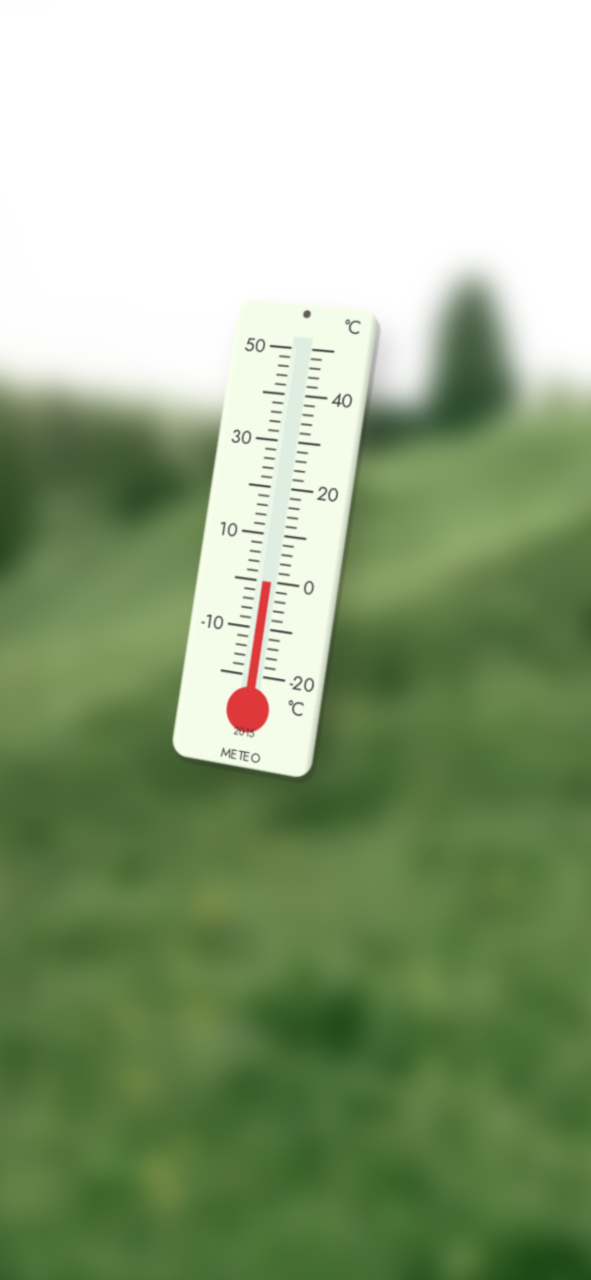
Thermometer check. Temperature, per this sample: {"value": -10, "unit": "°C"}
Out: {"value": 0, "unit": "°C"}
